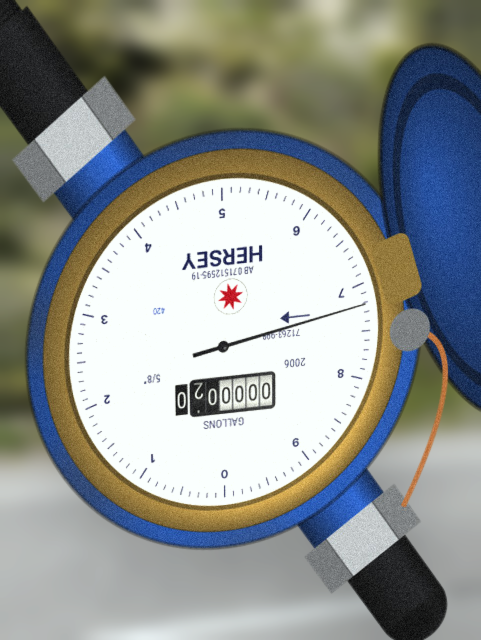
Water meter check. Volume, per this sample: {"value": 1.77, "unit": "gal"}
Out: {"value": 17.2, "unit": "gal"}
